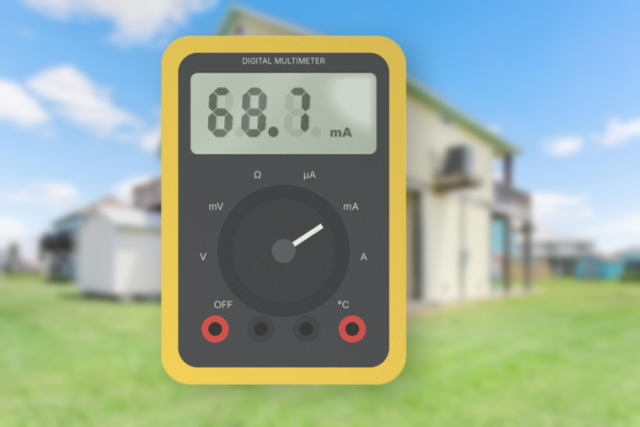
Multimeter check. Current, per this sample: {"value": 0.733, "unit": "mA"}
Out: {"value": 68.7, "unit": "mA"}
